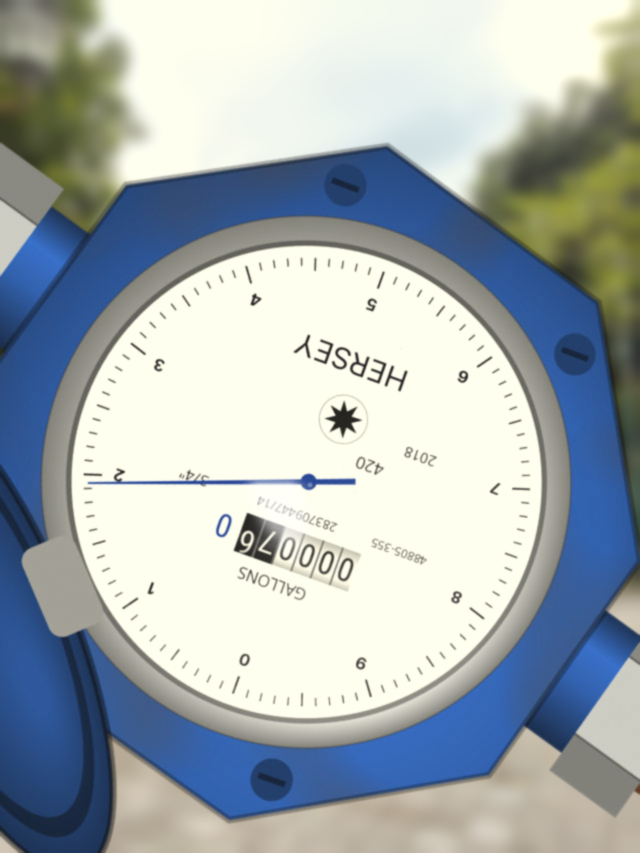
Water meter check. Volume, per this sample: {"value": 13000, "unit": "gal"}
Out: {"value": 761.9, "unit": "gal"}
